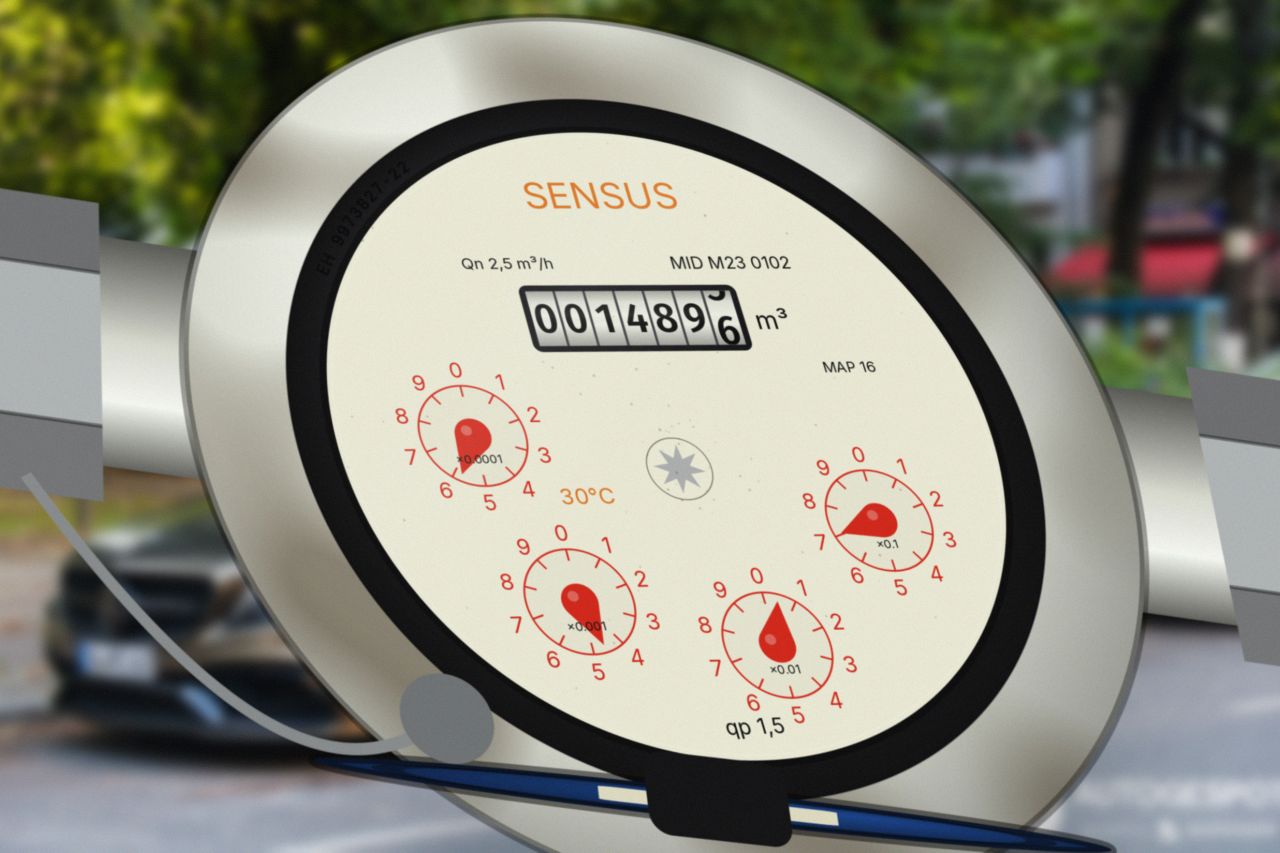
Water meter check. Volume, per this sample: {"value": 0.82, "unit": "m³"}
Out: {"value": 14895.7045, "unit": "m³"}
